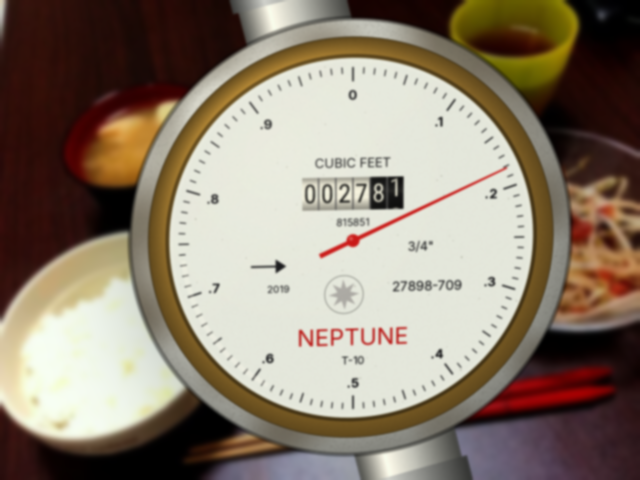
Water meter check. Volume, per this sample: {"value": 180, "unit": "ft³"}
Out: {"value": 2781.18, "unit": "ft³"}
